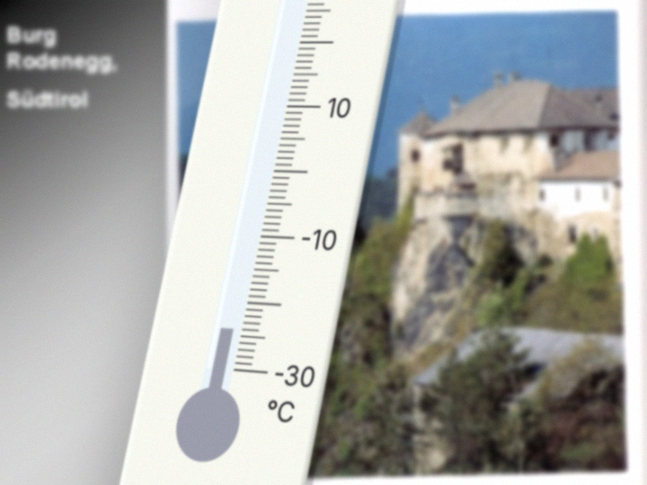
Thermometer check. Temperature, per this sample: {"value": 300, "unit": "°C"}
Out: {"value": -24, "unit": "°C"}
